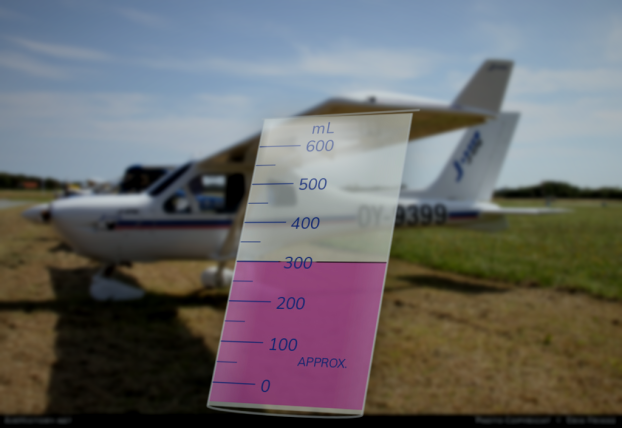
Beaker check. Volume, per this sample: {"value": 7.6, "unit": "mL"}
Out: {"value": 300, "unit": "mL"}
